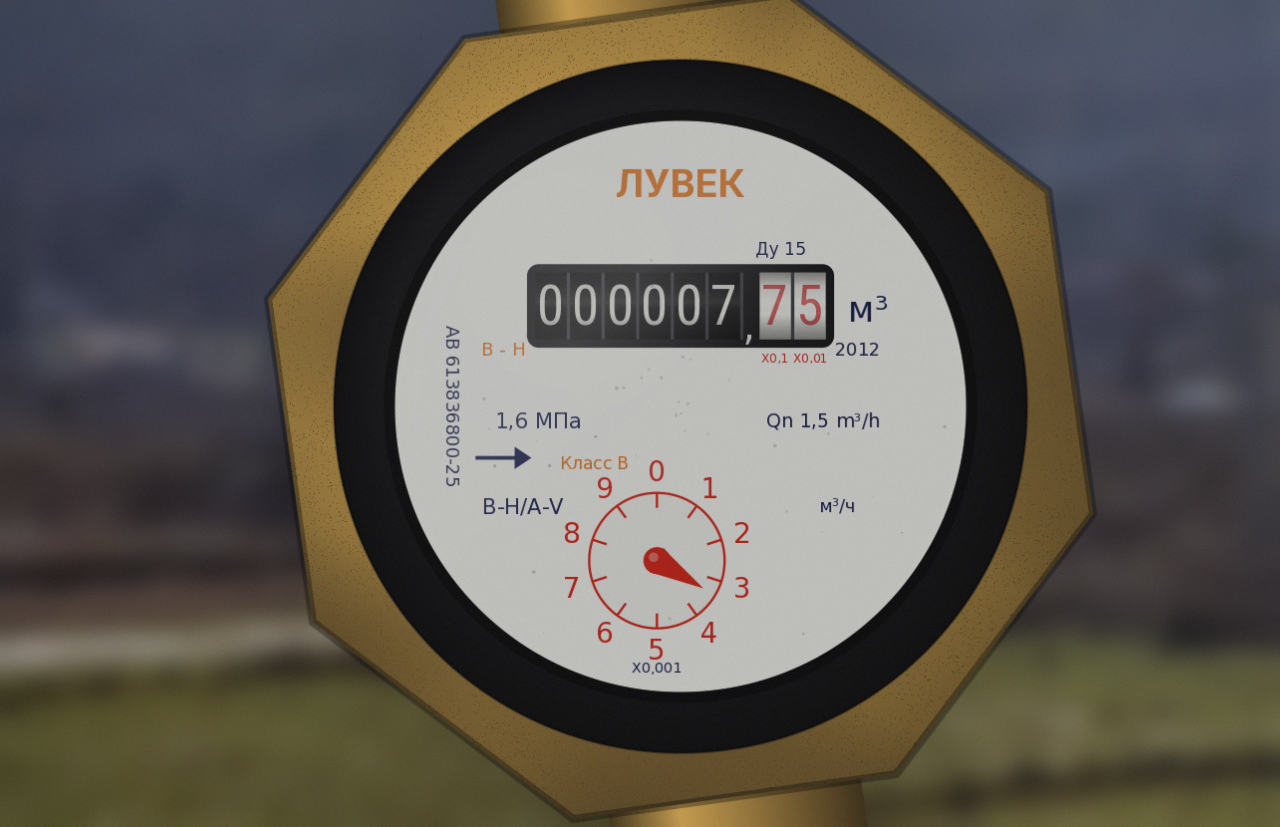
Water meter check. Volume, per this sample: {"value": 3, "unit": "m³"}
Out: {"value": 7.753, "unit": "m³"}
